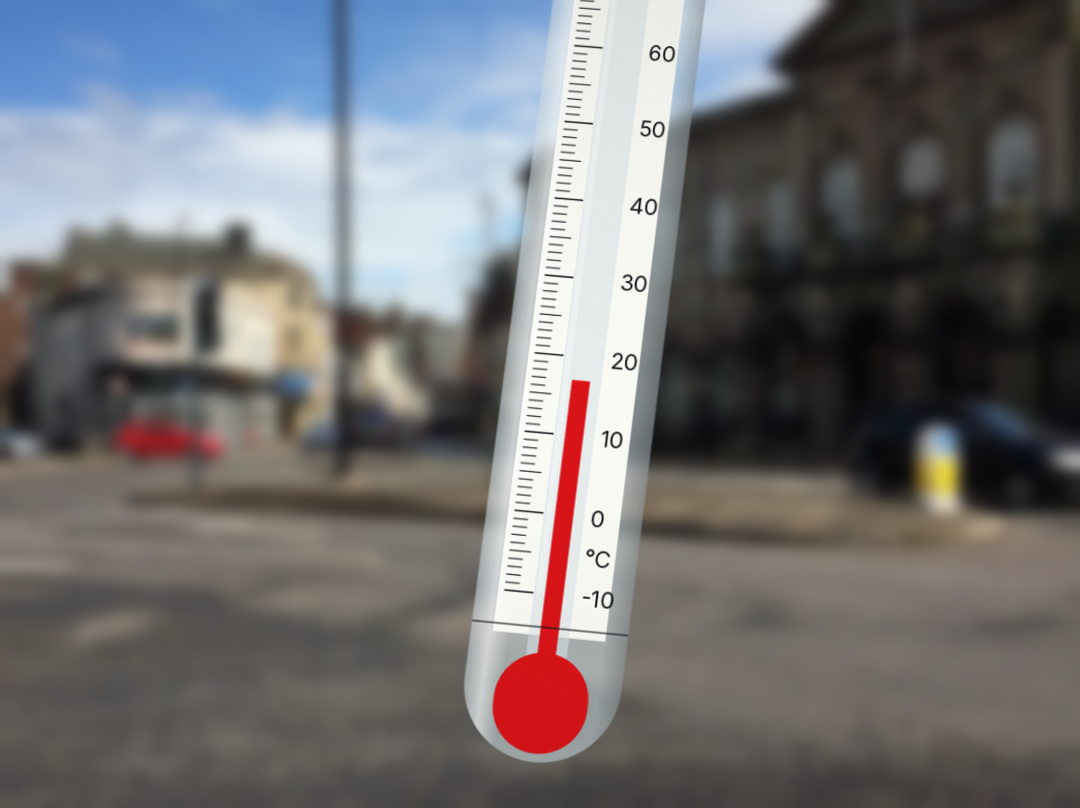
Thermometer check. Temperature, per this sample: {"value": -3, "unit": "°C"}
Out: {"value": 17, "unit": "°C"}
